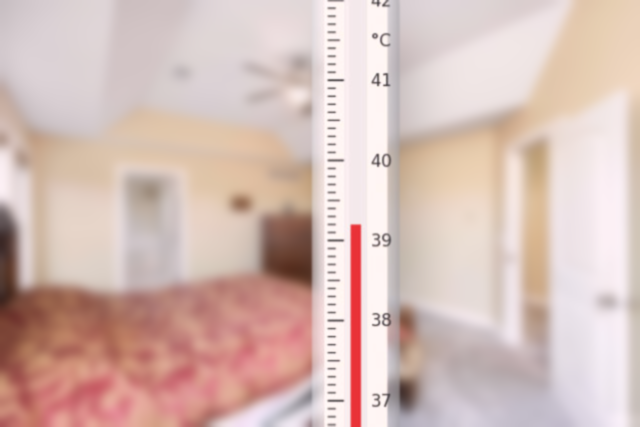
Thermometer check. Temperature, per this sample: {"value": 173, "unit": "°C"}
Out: {"value": 39.2, "unit": "°C"}
